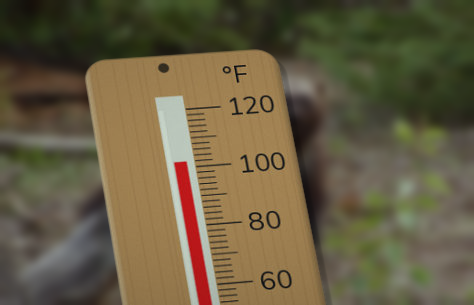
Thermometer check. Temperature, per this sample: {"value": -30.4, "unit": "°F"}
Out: {"value": 102, "unit": "°F"}
